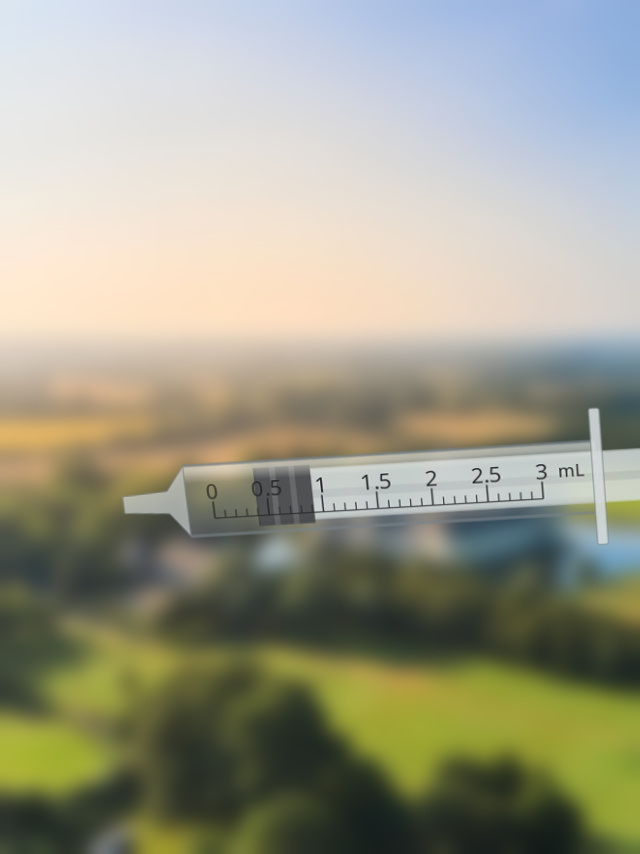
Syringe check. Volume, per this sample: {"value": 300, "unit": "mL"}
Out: {"value": 0.4, "unit": "mL"}
